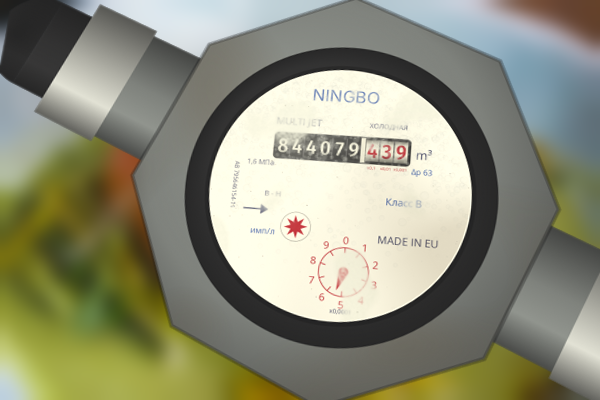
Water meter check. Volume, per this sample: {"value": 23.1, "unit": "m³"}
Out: {"value": 844079.4395, "unit": "m³"}
